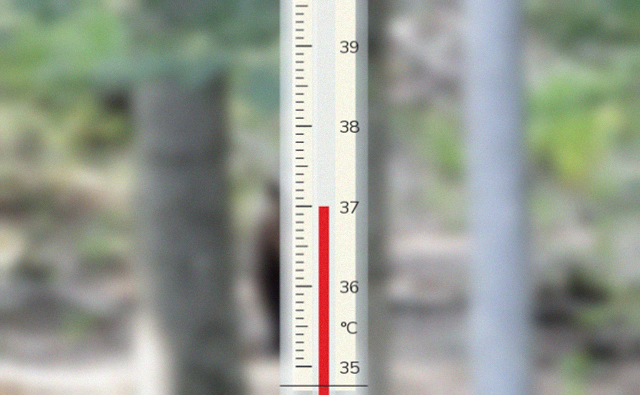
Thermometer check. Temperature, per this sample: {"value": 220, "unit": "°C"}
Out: {"value": 37, "unit": "°C"}
